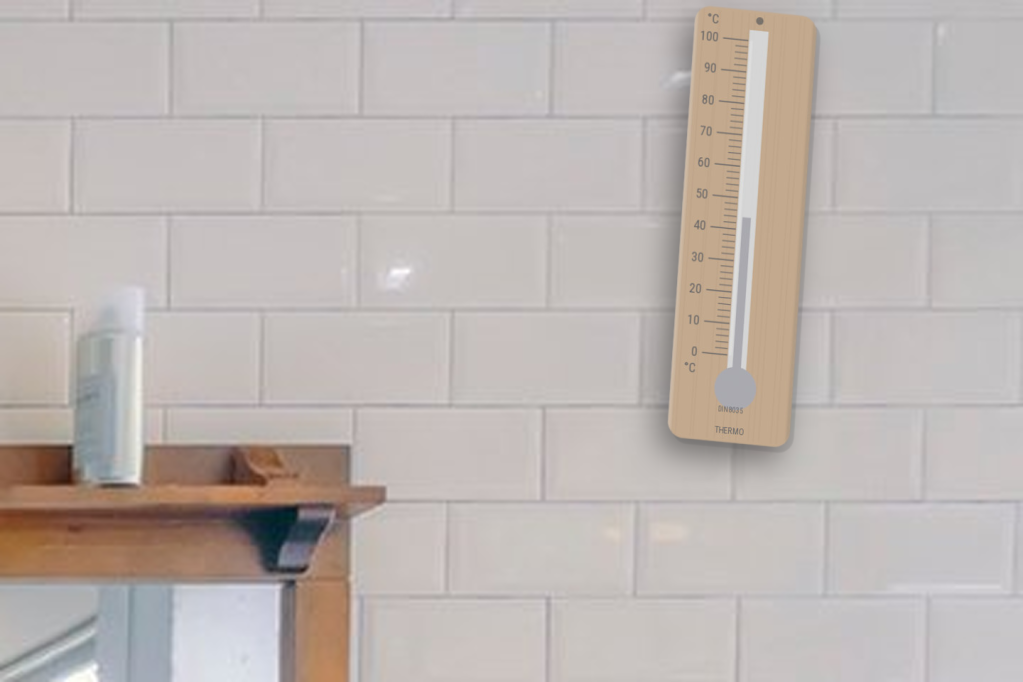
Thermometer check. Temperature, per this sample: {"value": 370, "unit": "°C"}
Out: {"value": 44, "unit": "°C"}
